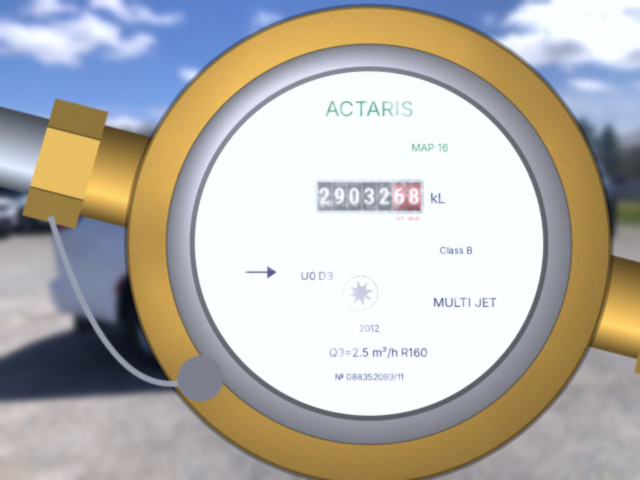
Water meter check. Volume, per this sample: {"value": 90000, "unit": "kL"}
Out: {"value": 29032.68, "unit": "kL"}
